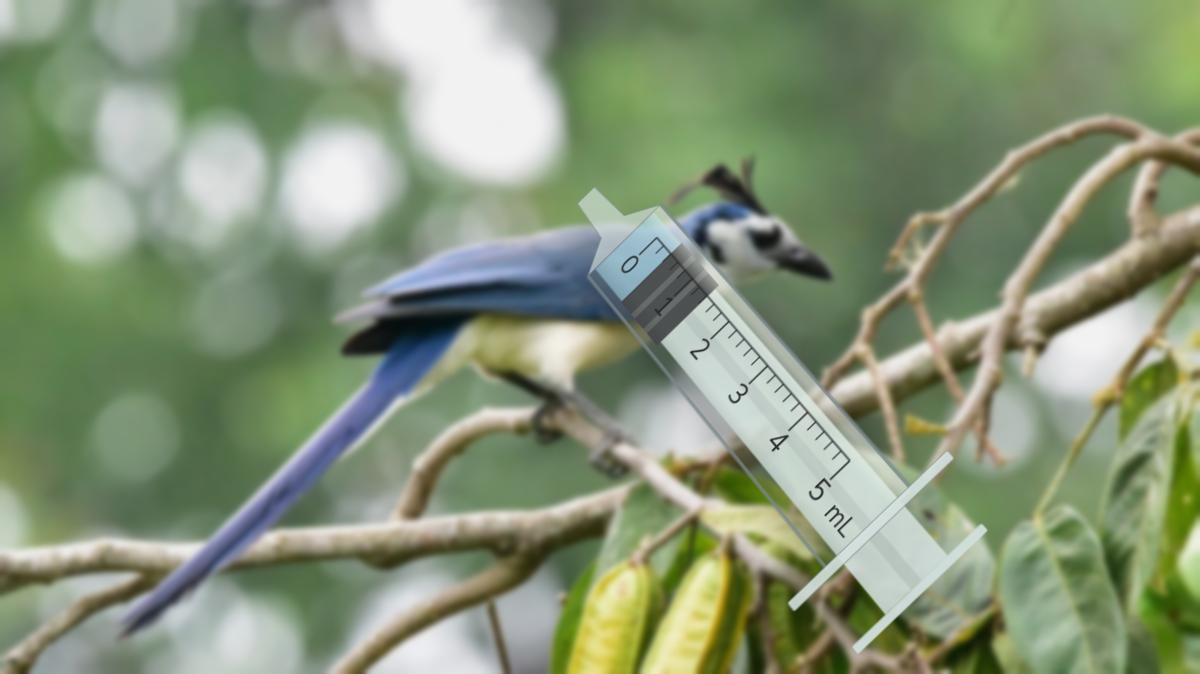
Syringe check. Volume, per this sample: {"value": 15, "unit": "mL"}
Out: {"value": 0.4, "unit": "mL"}
